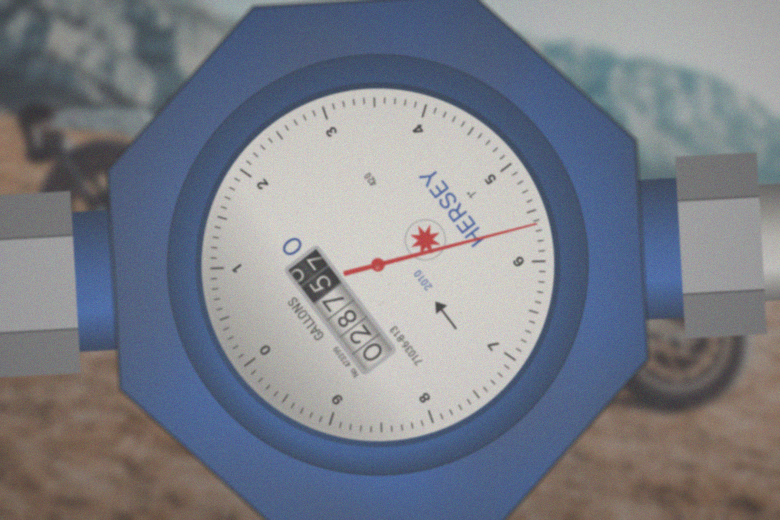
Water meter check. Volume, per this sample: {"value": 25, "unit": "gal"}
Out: {"value": 287565.6, "unit": "gal"}
